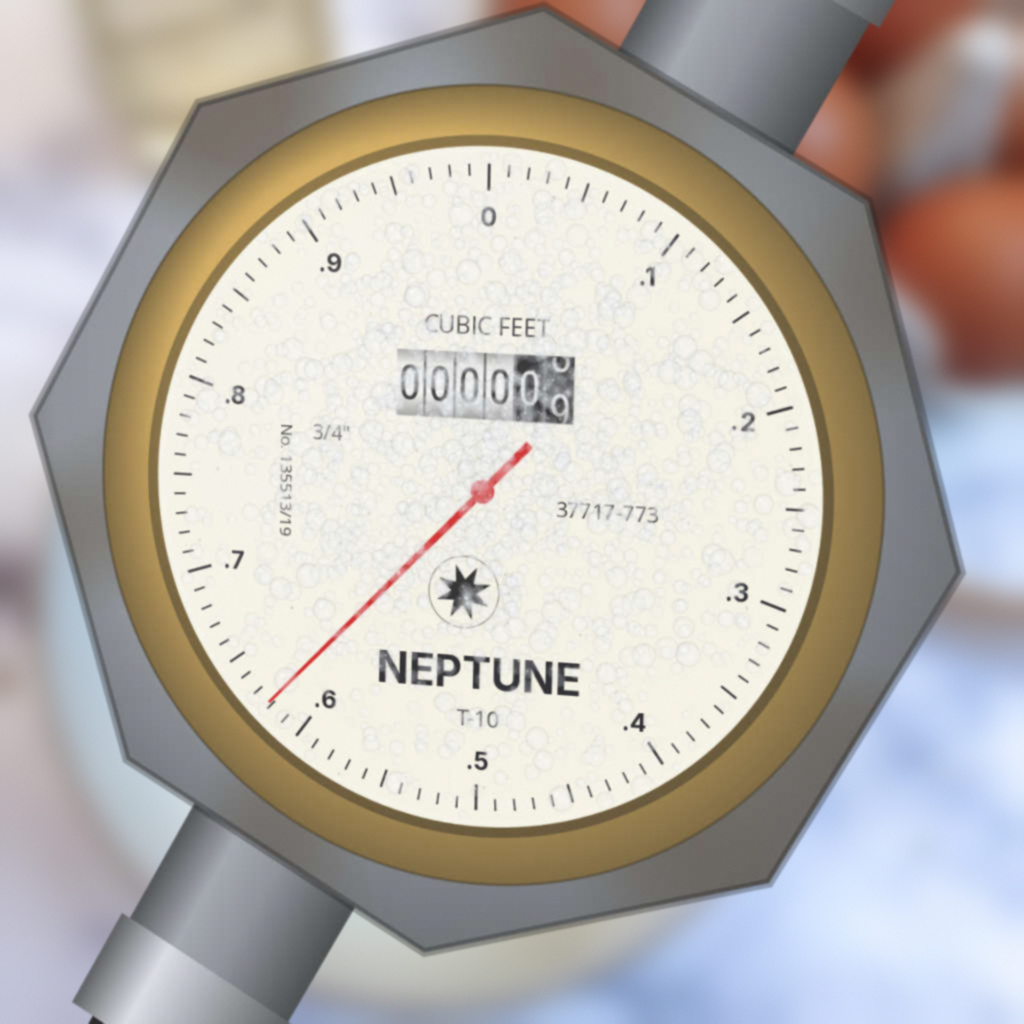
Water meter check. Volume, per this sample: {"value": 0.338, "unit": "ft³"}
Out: {"value": 8.62, "unit": "ft³"}
